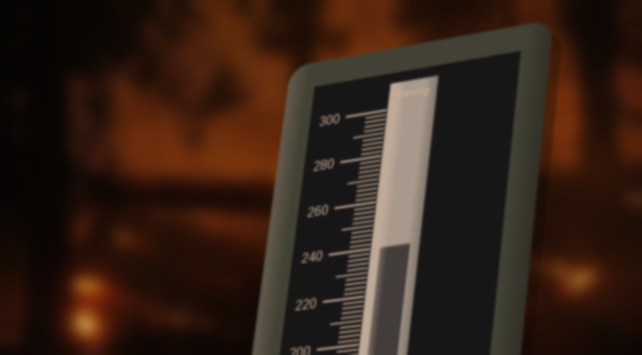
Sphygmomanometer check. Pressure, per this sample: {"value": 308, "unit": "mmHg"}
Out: {"value": 240, "unit": "mmHg"}
